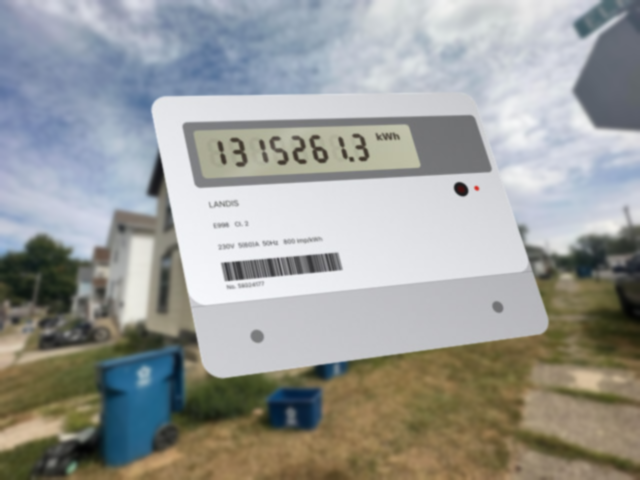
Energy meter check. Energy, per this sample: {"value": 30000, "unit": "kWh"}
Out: {"value": 1315261.3, "unit": "kWh"}
